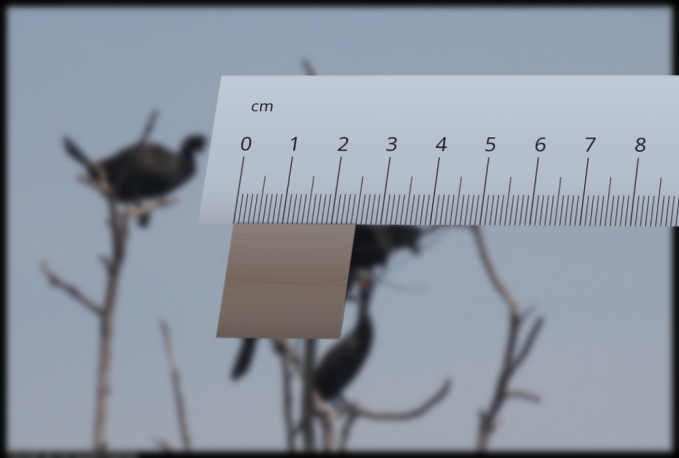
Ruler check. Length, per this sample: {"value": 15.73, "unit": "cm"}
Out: {"value": 2.5, "unit": "cm"}
